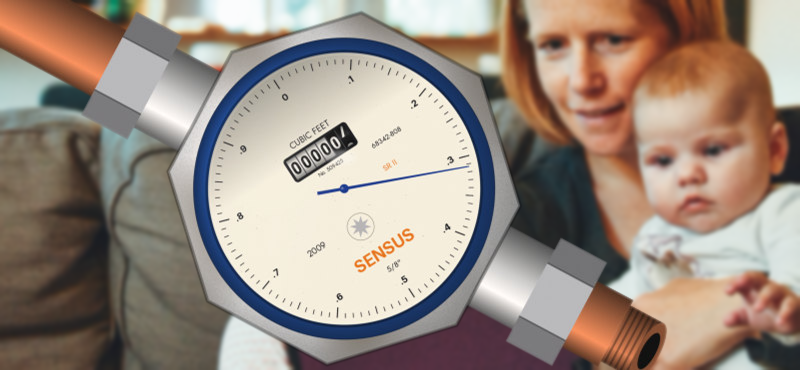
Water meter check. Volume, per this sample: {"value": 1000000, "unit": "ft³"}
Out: {"value": 7.31, "unit": "ft³"}
